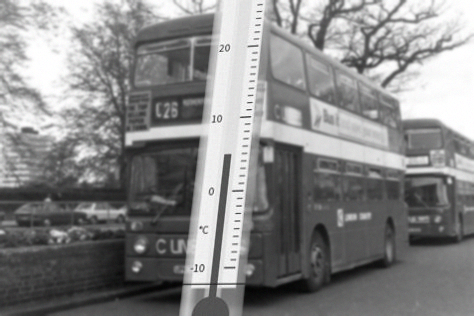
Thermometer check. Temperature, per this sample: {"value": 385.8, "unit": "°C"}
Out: {"value": 5, "unit": "°C"}
